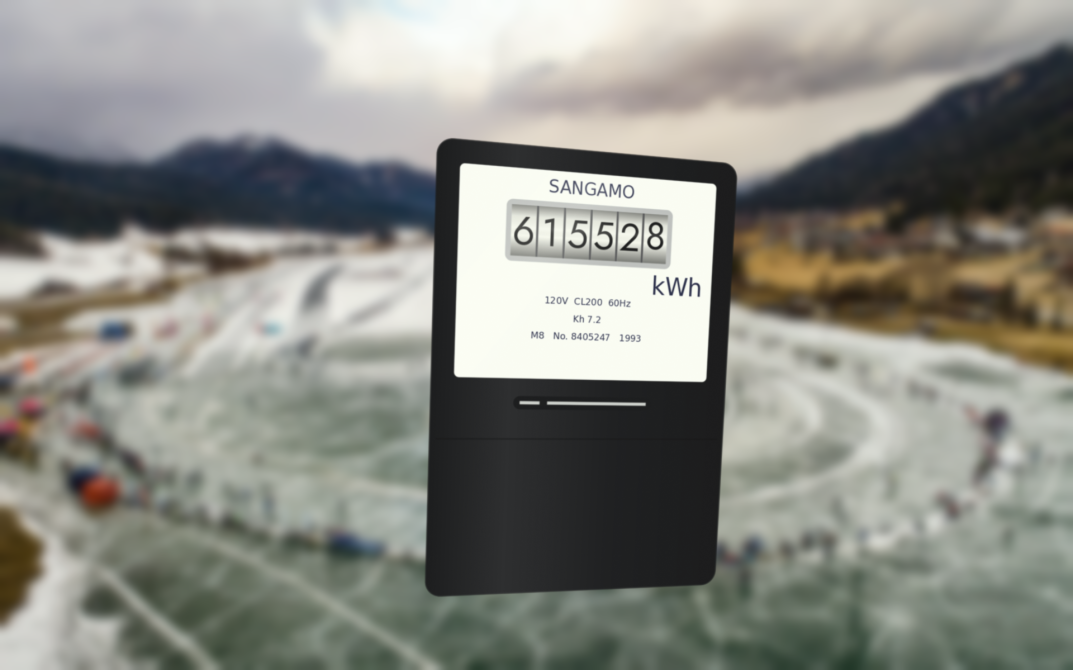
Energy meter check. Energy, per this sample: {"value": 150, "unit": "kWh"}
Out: {"value": 615528, "unit": "kWh"}
